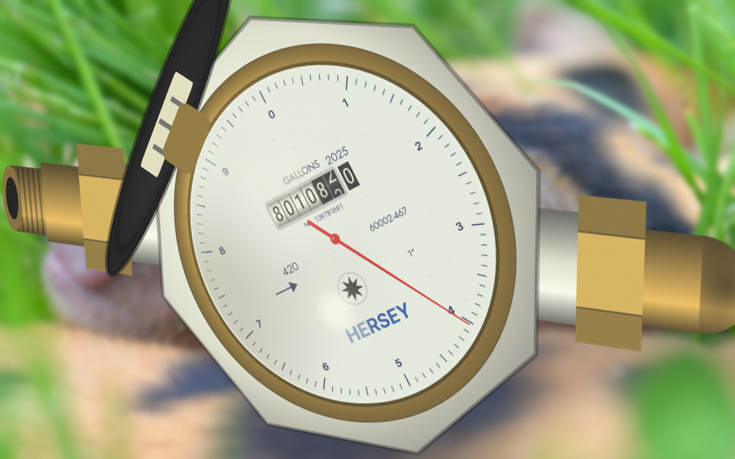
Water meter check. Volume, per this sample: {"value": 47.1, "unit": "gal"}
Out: {"value": 8010824.0, "unit": "gal"}
